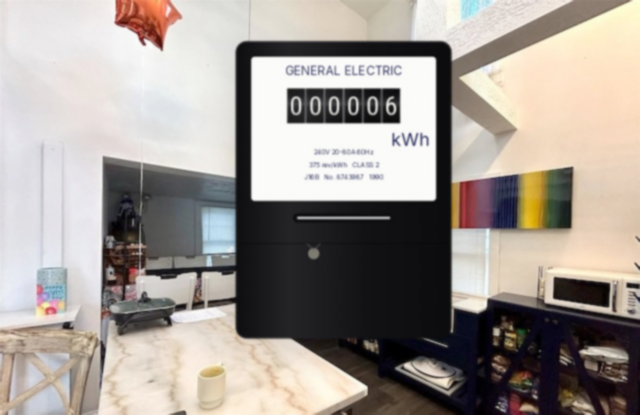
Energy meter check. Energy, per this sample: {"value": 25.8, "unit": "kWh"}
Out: {"value": 6, "unit": "kWh"}
